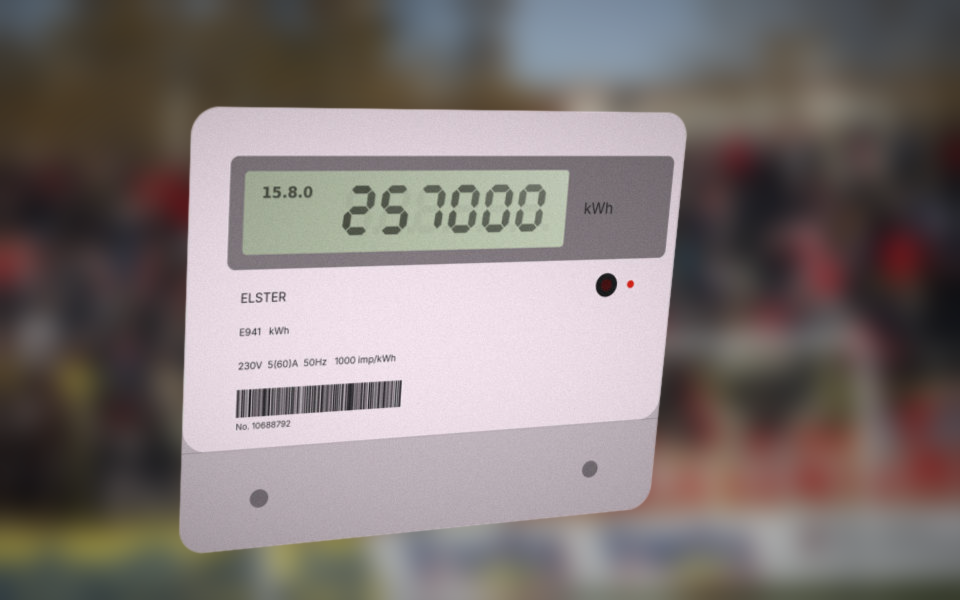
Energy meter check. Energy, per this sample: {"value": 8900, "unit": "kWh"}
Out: {"value": 257000, "unit": "kWh"}
